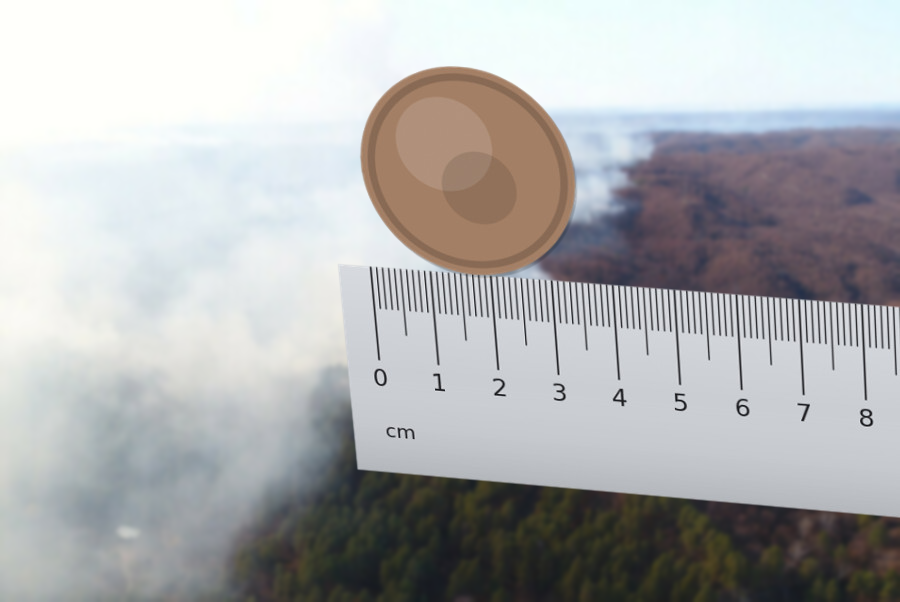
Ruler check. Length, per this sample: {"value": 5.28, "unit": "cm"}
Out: {"value": 3.5, "unit": "cm"}
